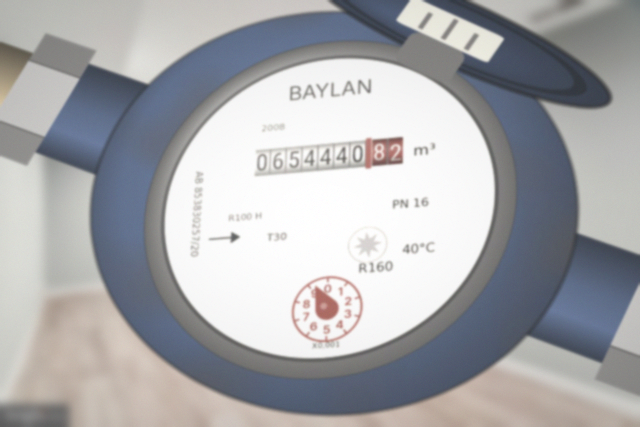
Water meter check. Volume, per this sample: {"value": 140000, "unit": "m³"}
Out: {"value": 654440.819, "unit": "m³"}
